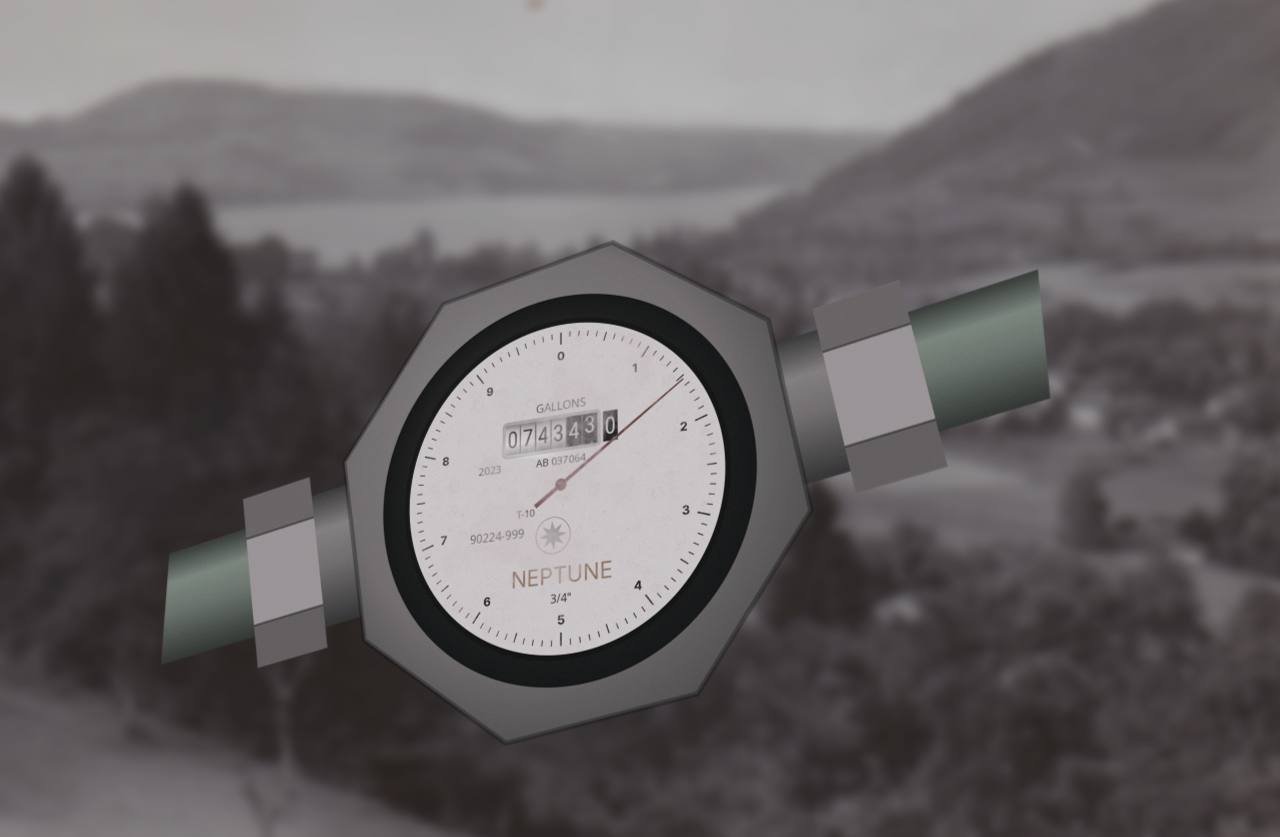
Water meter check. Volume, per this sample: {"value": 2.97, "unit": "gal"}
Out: {"value": 743431.5, "unit": "gal"}
